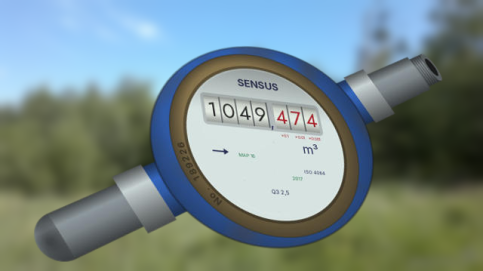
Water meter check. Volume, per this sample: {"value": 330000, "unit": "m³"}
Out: {"value": 1049.474, "unit": "m³"}
